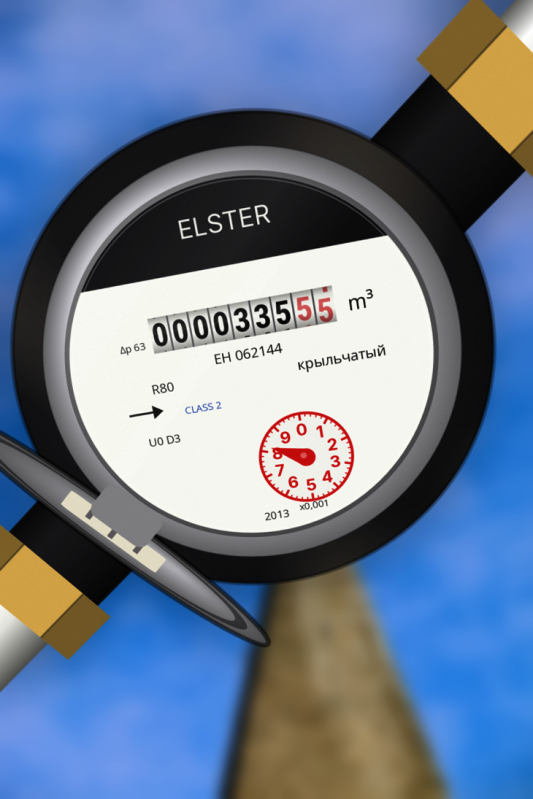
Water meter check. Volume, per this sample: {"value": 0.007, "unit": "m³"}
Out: {"value": 335.548, "unit": "m³"}
